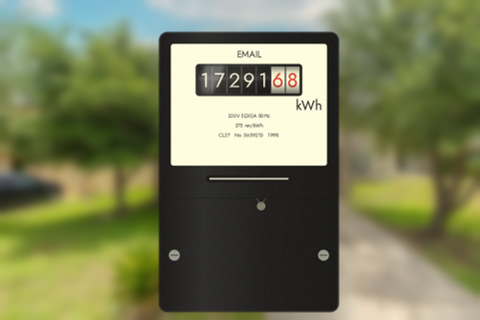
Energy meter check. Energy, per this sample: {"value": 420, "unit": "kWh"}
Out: {"value": 17291.68, "unit": "kWh"}
